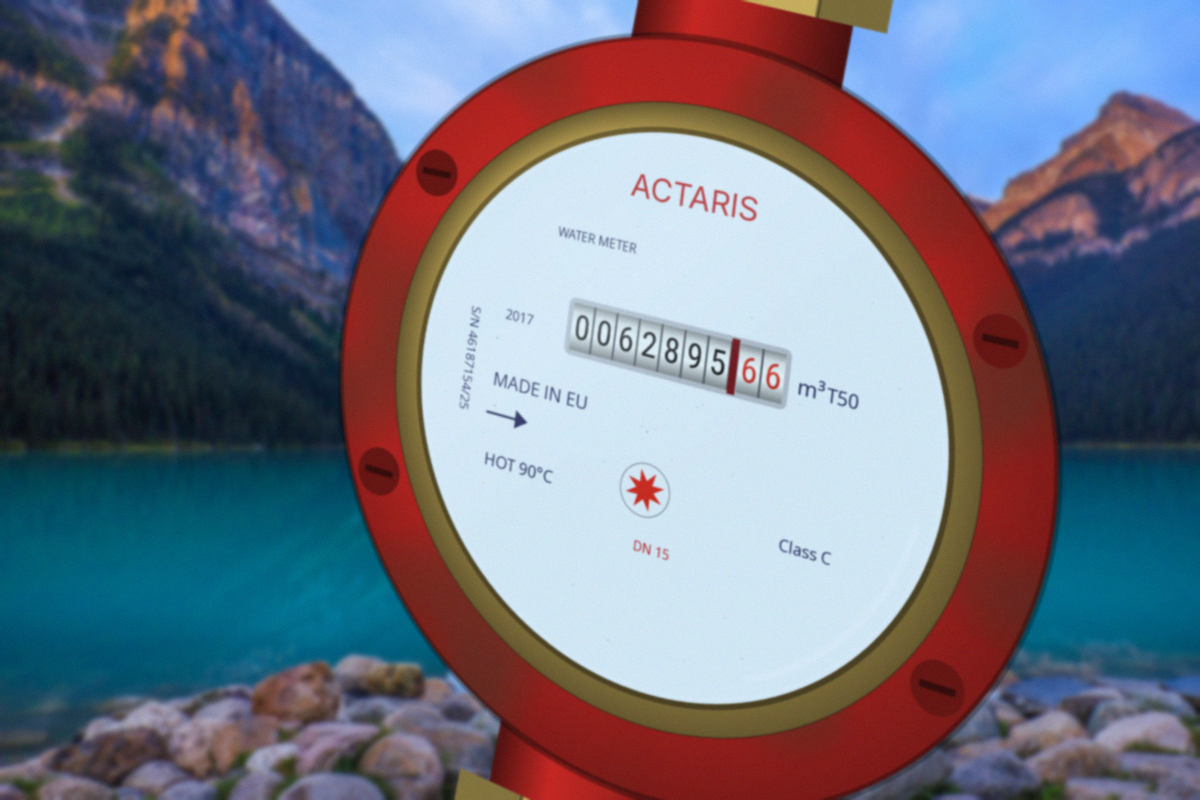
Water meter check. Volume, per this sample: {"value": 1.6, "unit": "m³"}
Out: {"value": 62895.66, "unit": "m³"}
